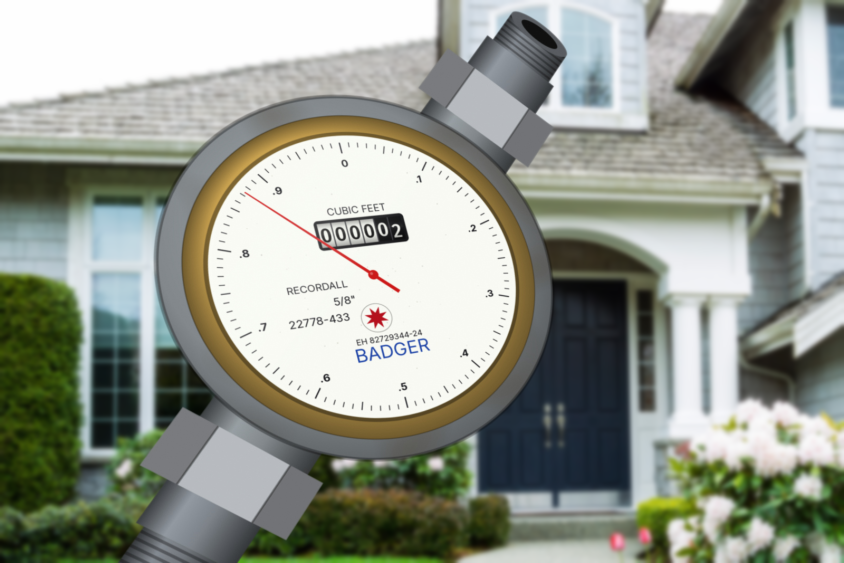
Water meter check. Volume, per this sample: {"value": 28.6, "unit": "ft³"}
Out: {"value": 1.87, "unit": "ft³"}
